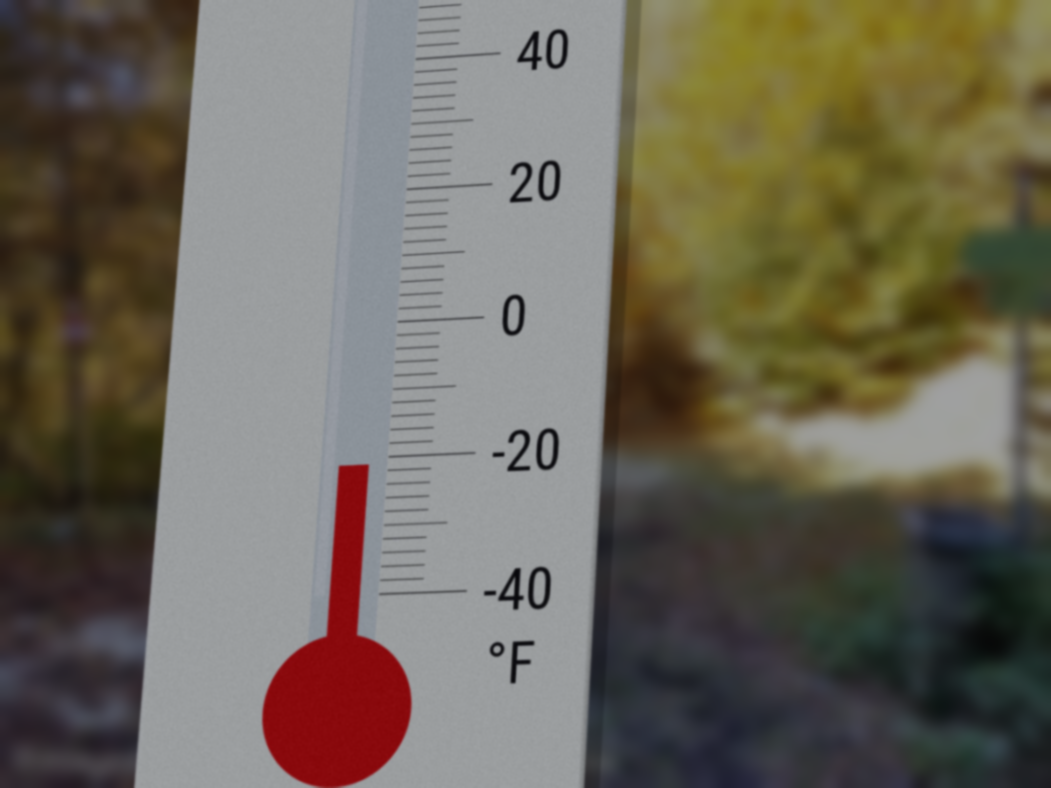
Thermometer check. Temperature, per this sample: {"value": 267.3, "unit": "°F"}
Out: {"value": -21, "unit": "°F"}
